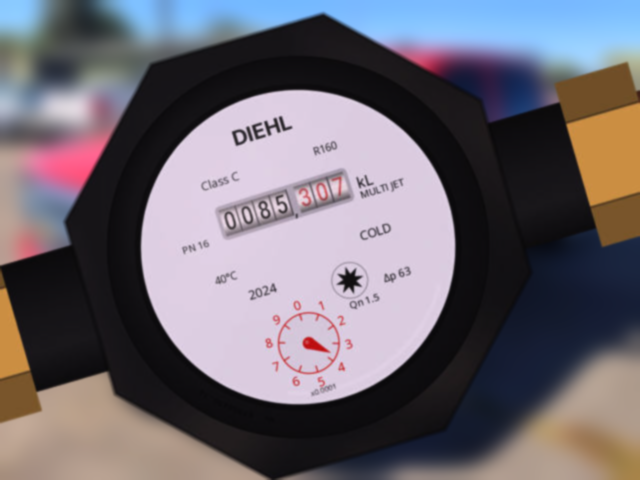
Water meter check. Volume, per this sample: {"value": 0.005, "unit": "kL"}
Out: {"value": 85.3073, "unit": "kL"}
